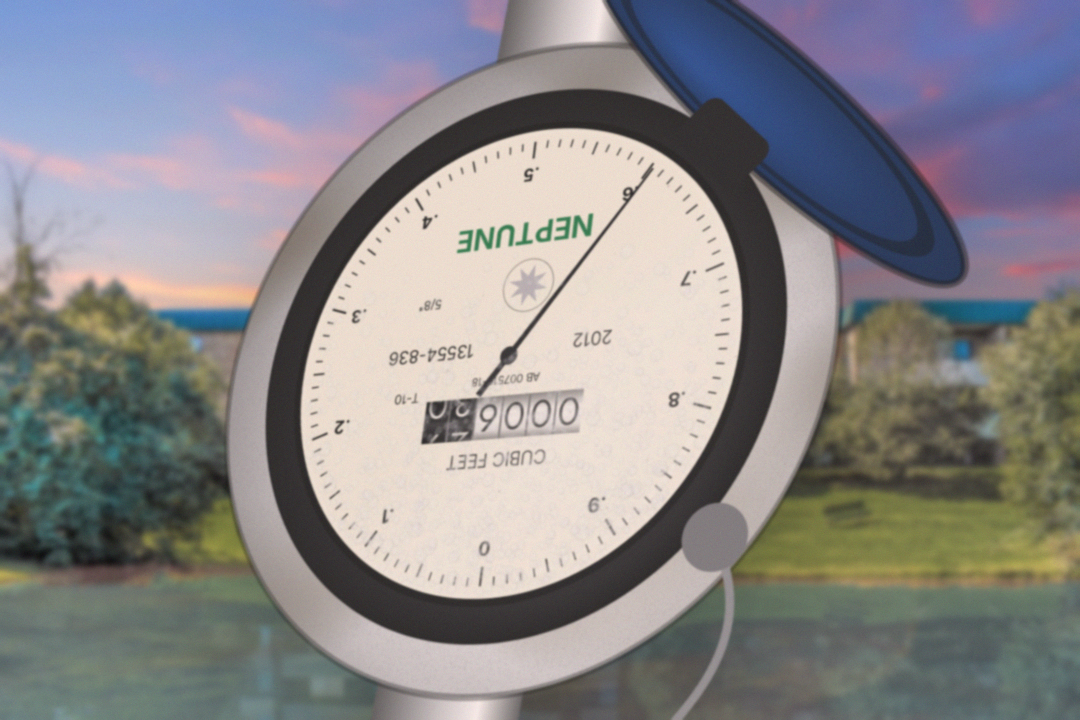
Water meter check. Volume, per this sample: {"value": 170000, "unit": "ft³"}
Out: {"value": 629.60, "unit": "ft³"}
